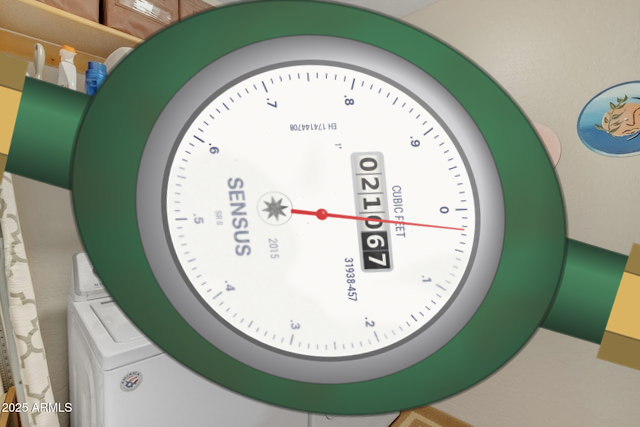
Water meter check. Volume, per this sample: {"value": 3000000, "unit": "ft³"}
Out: {"value": 21067.02, "unit": "ft³"}
